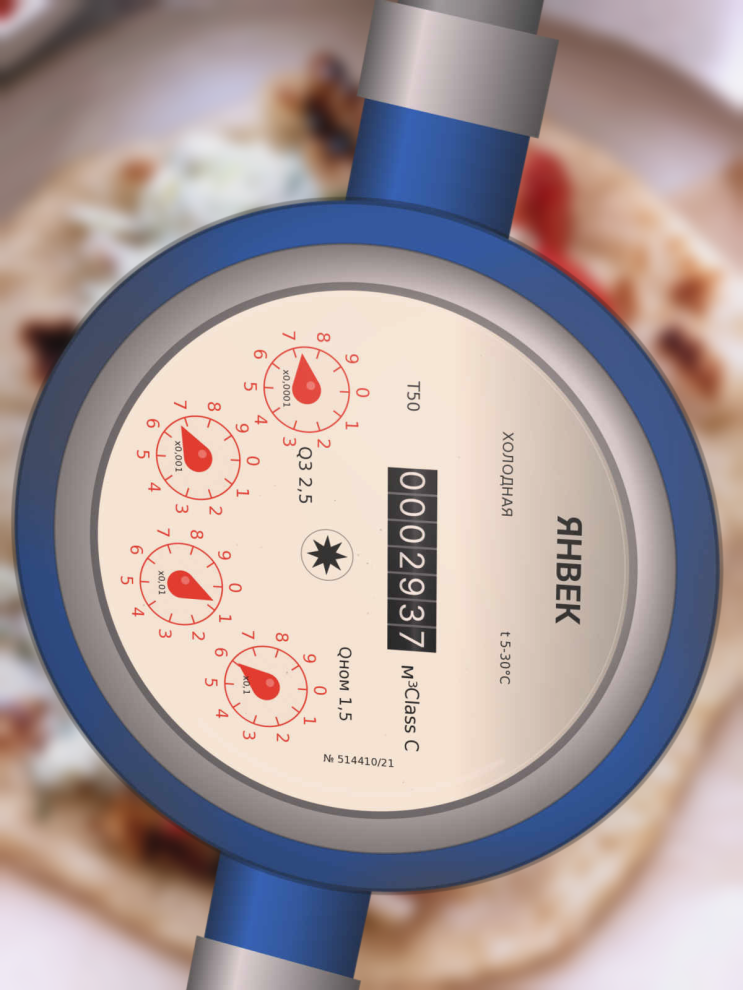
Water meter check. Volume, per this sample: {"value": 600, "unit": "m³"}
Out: {"value": 2937.6067, "unit": "m³"}
